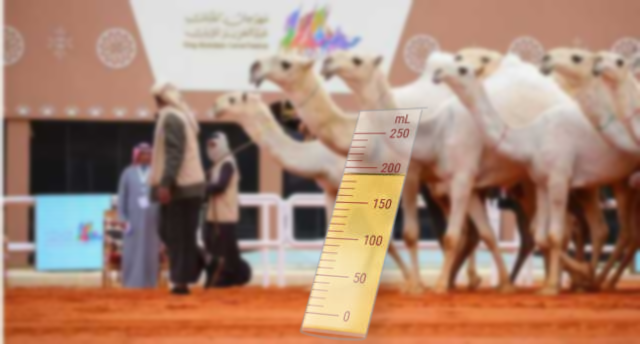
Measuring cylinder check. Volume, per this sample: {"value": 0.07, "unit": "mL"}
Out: {"value": 190, "unit": "mL"}
